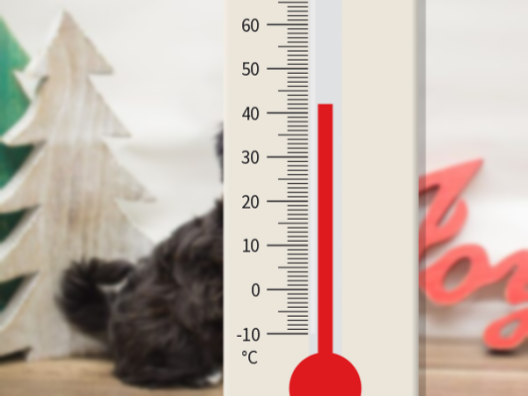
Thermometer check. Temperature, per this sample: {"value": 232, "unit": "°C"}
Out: {"value": 42, "unit": "°C"}
